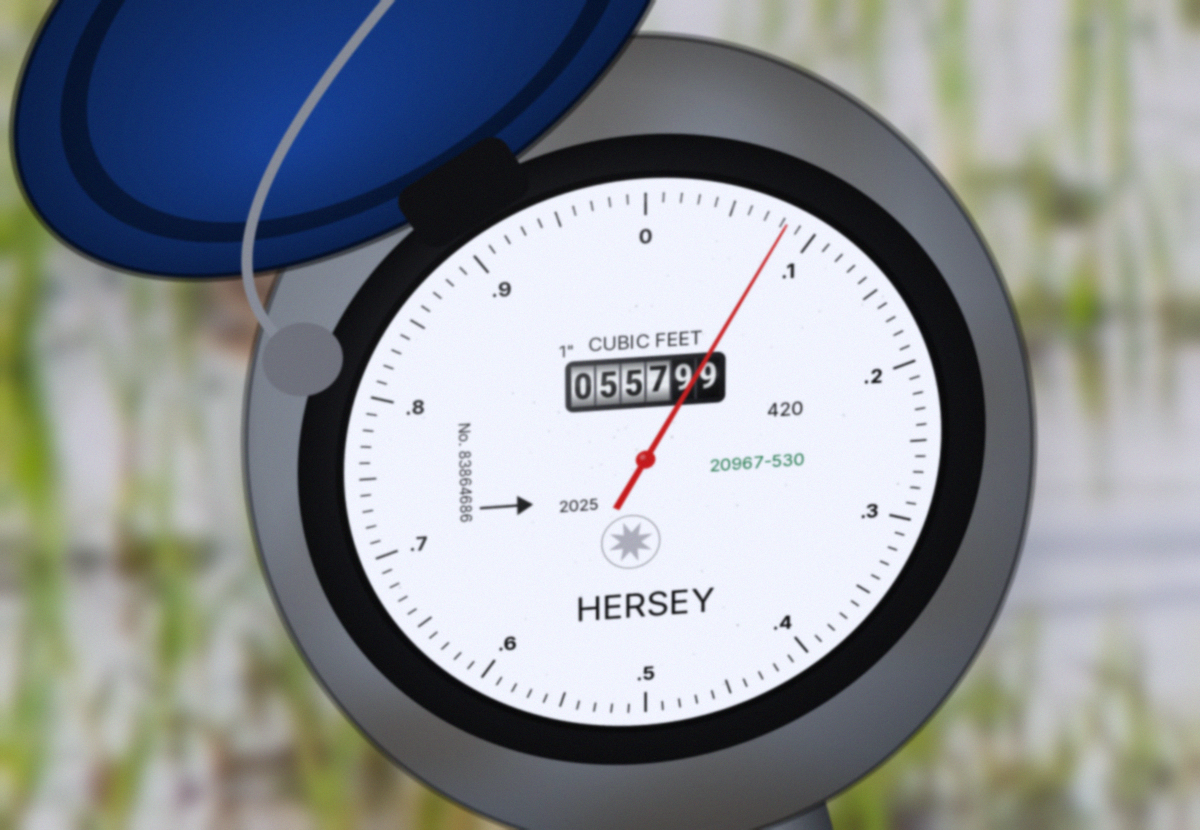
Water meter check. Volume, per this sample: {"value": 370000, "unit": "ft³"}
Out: {"value": 55799.08, "unit": "ft³"}
